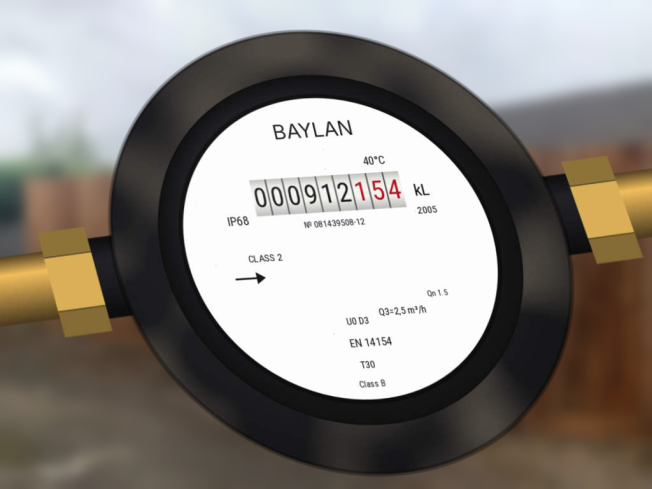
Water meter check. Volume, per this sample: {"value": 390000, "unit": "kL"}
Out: {"value": 912.154, "unit": "kL"}
